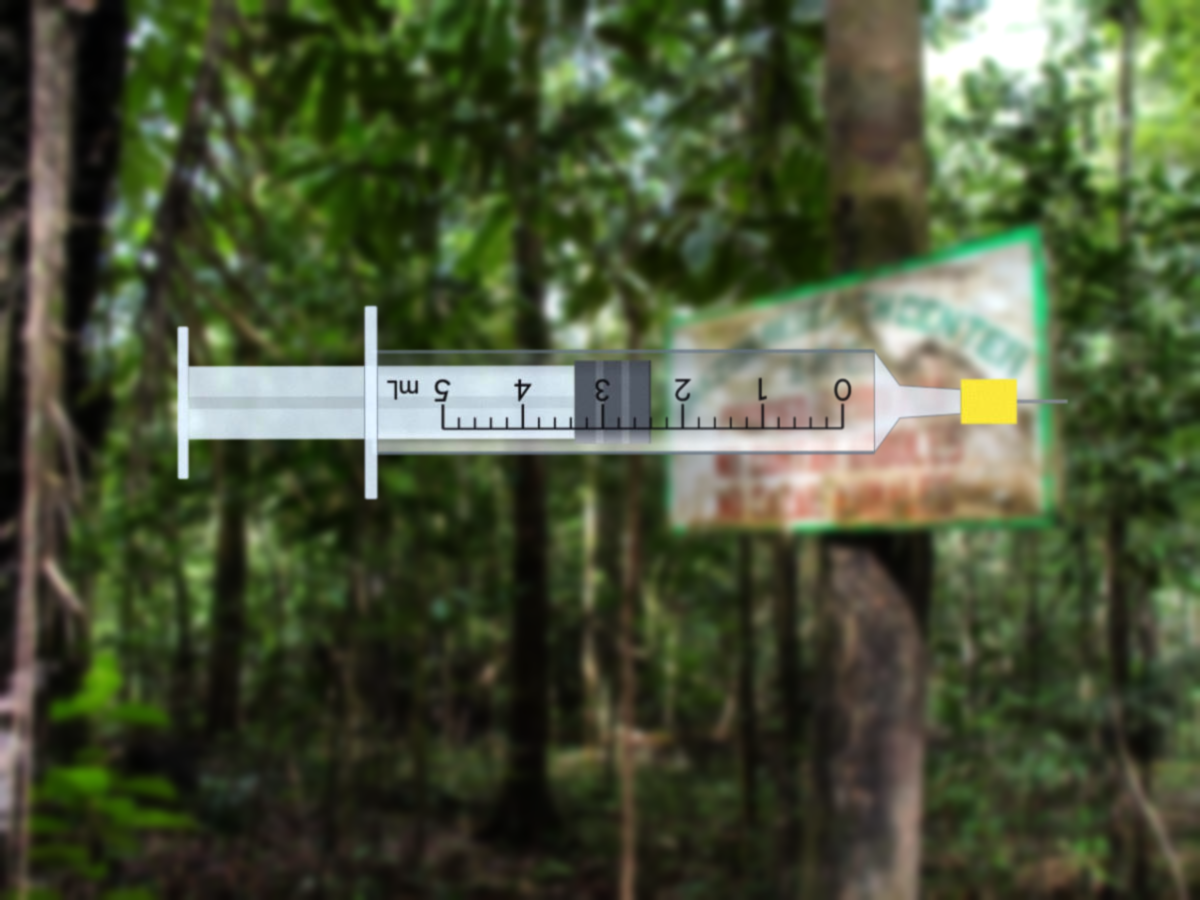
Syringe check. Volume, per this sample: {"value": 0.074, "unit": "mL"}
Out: {"value": 2.4, "unit": "mL"}
